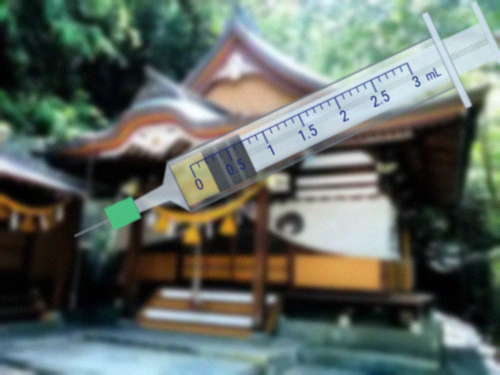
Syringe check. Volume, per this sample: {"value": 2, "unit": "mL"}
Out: {"value": 0.2, "unit": "mL"}
